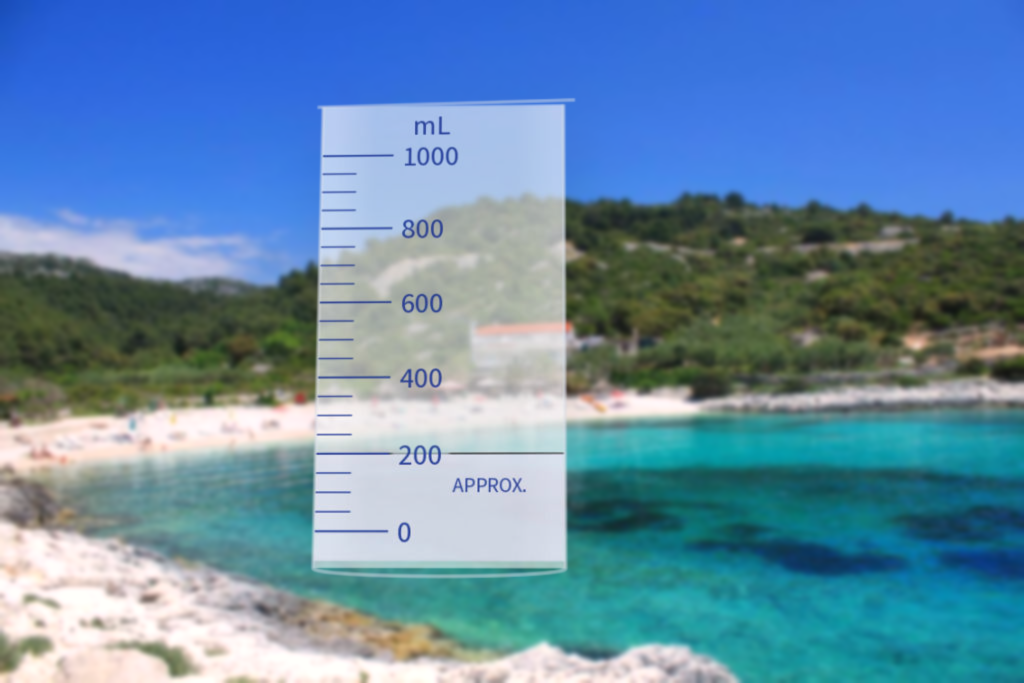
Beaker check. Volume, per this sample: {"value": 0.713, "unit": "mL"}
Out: {"value": 200, "unit": "mL"}
